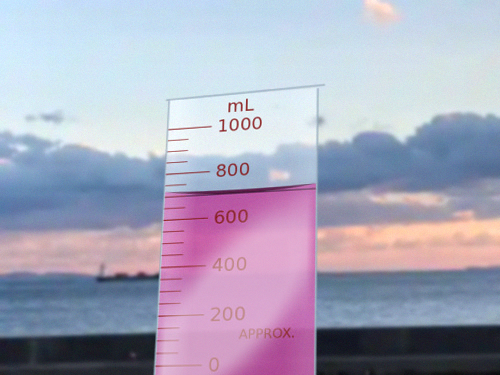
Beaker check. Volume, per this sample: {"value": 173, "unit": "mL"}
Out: {"value": 700, "unit": "mL"}
